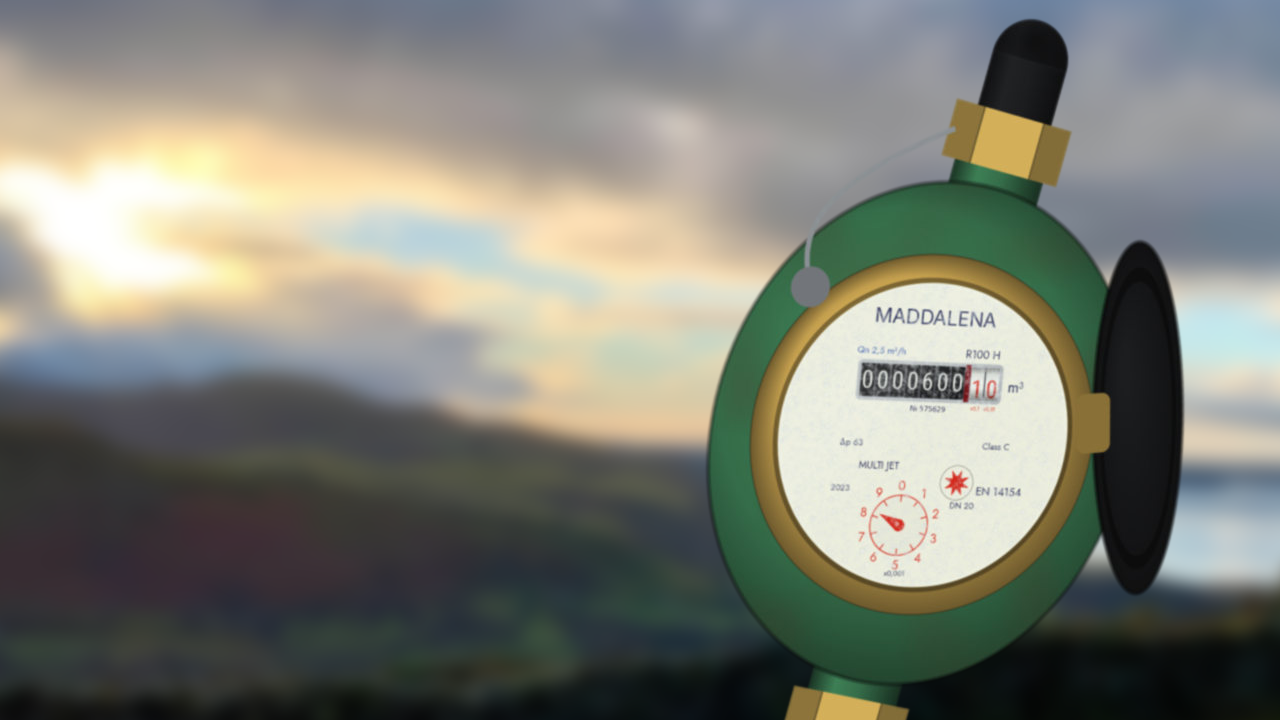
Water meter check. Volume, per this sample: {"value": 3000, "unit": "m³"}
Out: {"value": 600.098, "unit": "m³"}
